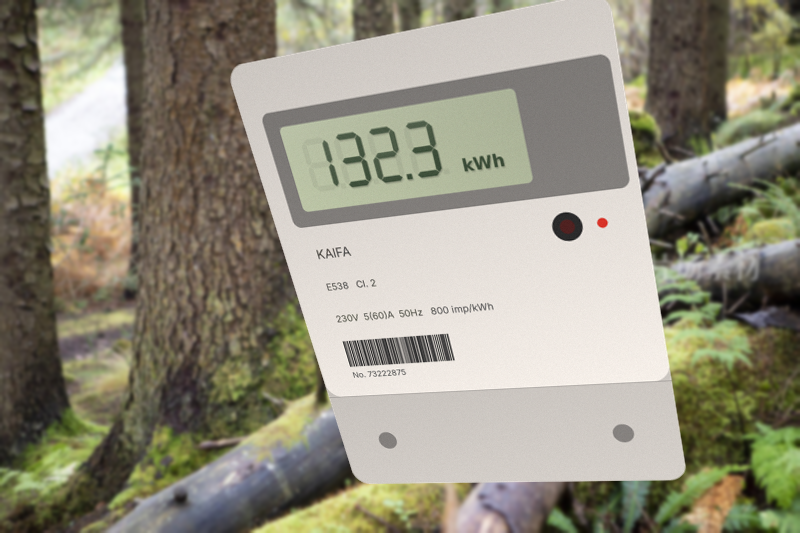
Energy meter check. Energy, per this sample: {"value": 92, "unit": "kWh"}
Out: {"value": 132.3, "unit": "kWh"}
